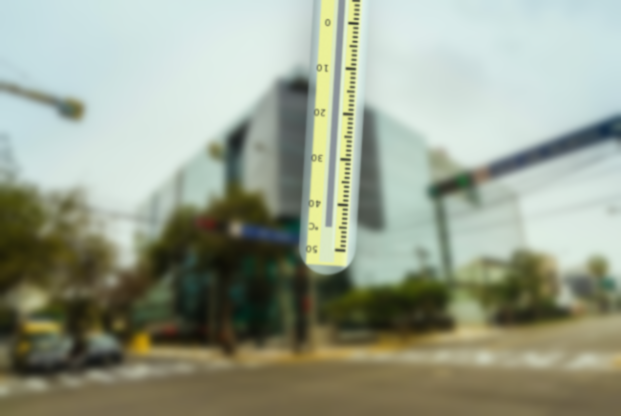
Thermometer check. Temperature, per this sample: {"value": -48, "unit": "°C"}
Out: {"value": 45, "unit": "°C"}
